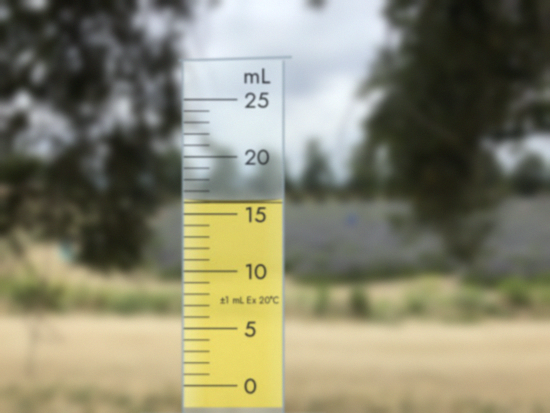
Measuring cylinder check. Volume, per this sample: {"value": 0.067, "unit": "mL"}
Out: {"value": 16, "unit": "mL"}
